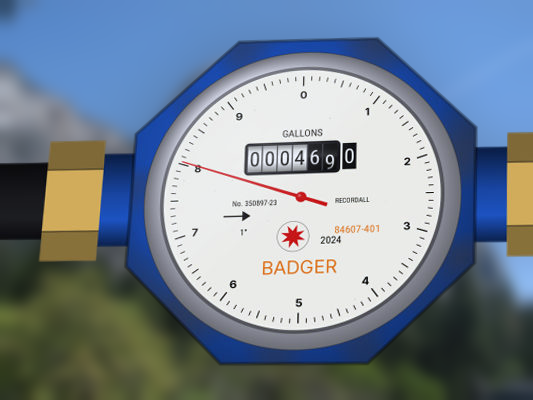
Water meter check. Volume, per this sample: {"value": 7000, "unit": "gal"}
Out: {"value": 4688.0, "unit": "gal"}
